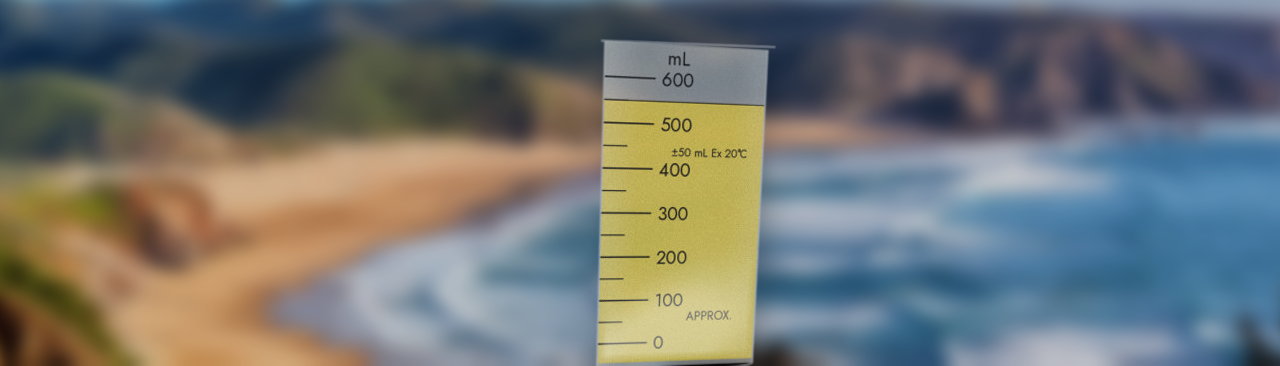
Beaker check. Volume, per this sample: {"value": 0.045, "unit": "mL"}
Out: {"value": 550, "unit": "mL"}
